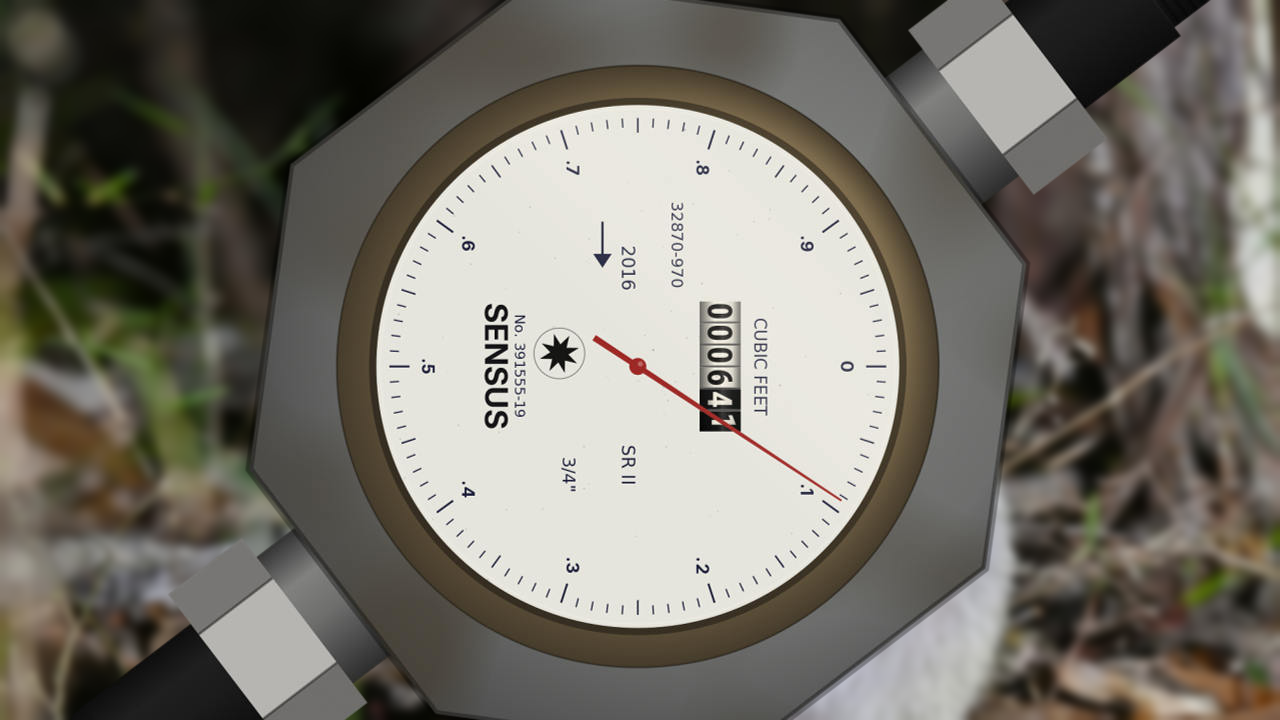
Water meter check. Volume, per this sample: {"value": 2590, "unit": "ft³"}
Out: {"value": 641.09, "unit": "ft³"}
